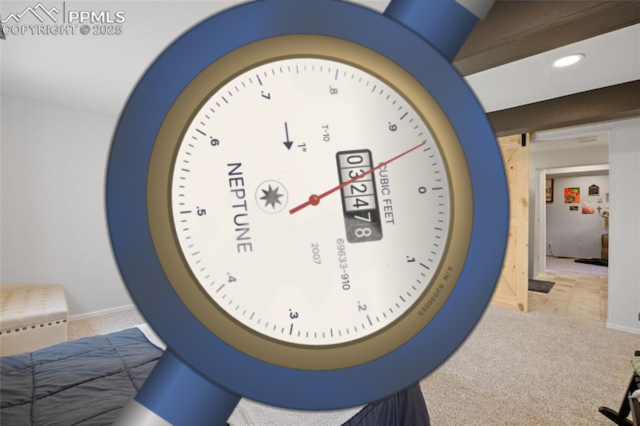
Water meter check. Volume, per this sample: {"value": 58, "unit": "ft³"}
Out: {"value": 32477.94, "unit": "ft³"}
